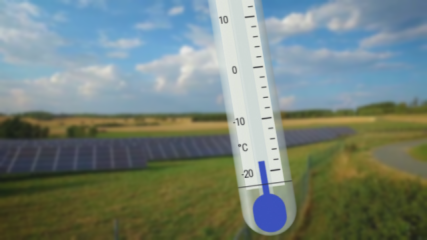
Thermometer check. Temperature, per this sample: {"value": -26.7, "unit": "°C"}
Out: {"value": -18, "unit": "°C"}
